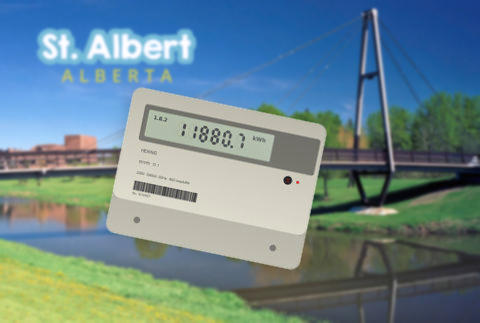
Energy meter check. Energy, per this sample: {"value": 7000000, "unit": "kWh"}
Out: {"value": 11880.7, "unit": "kWh"}
